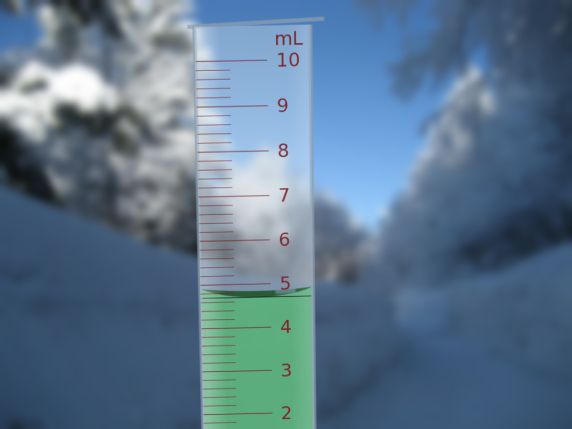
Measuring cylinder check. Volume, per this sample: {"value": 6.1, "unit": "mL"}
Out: {"value": 4.7, "unit": "mL"}
